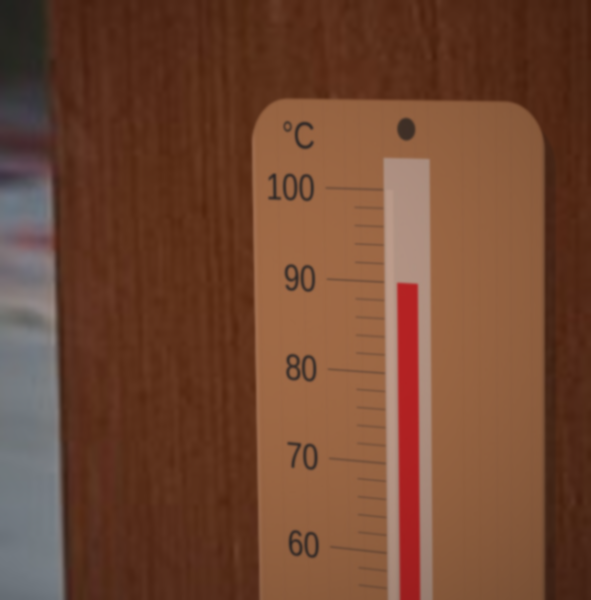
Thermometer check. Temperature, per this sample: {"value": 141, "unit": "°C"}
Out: {"value": 90, "unit": "°C"}
